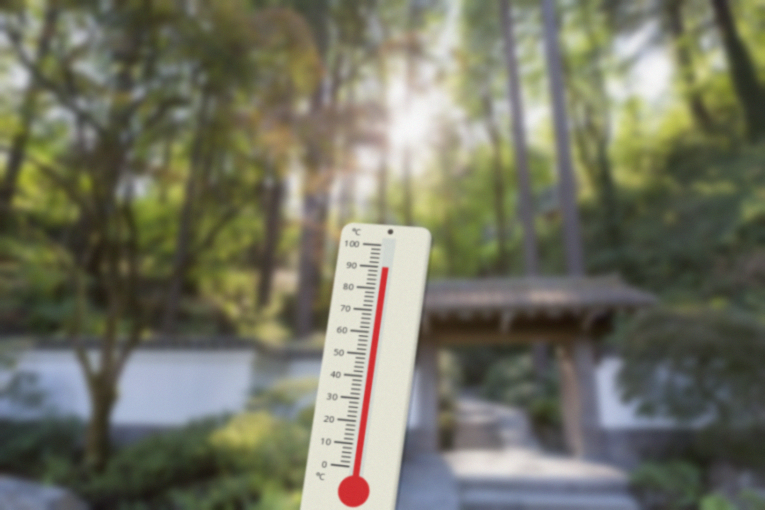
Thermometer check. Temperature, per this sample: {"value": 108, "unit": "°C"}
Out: {"value": 90, "unit": "°C"}
